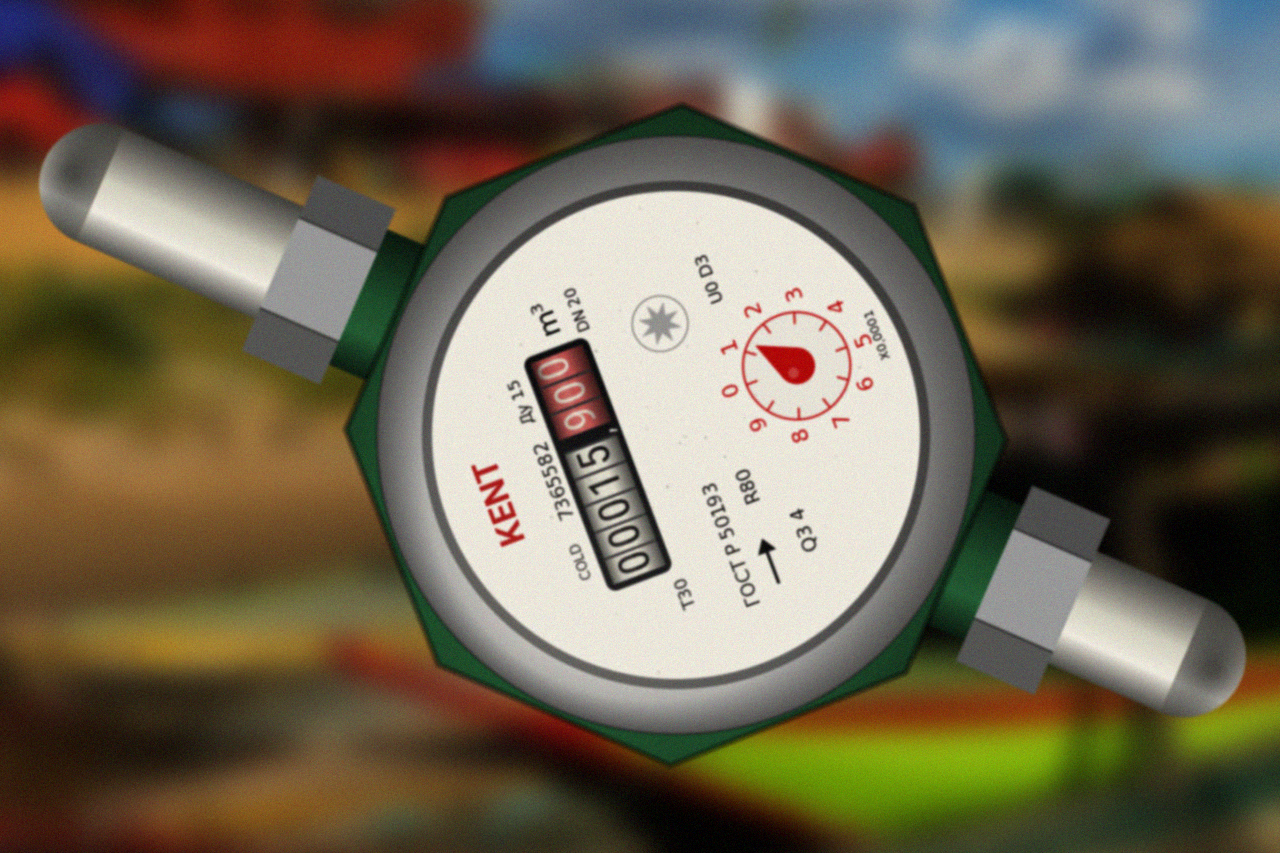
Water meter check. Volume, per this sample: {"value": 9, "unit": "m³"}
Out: {"value": 15.9001, "unit": "m³"}
